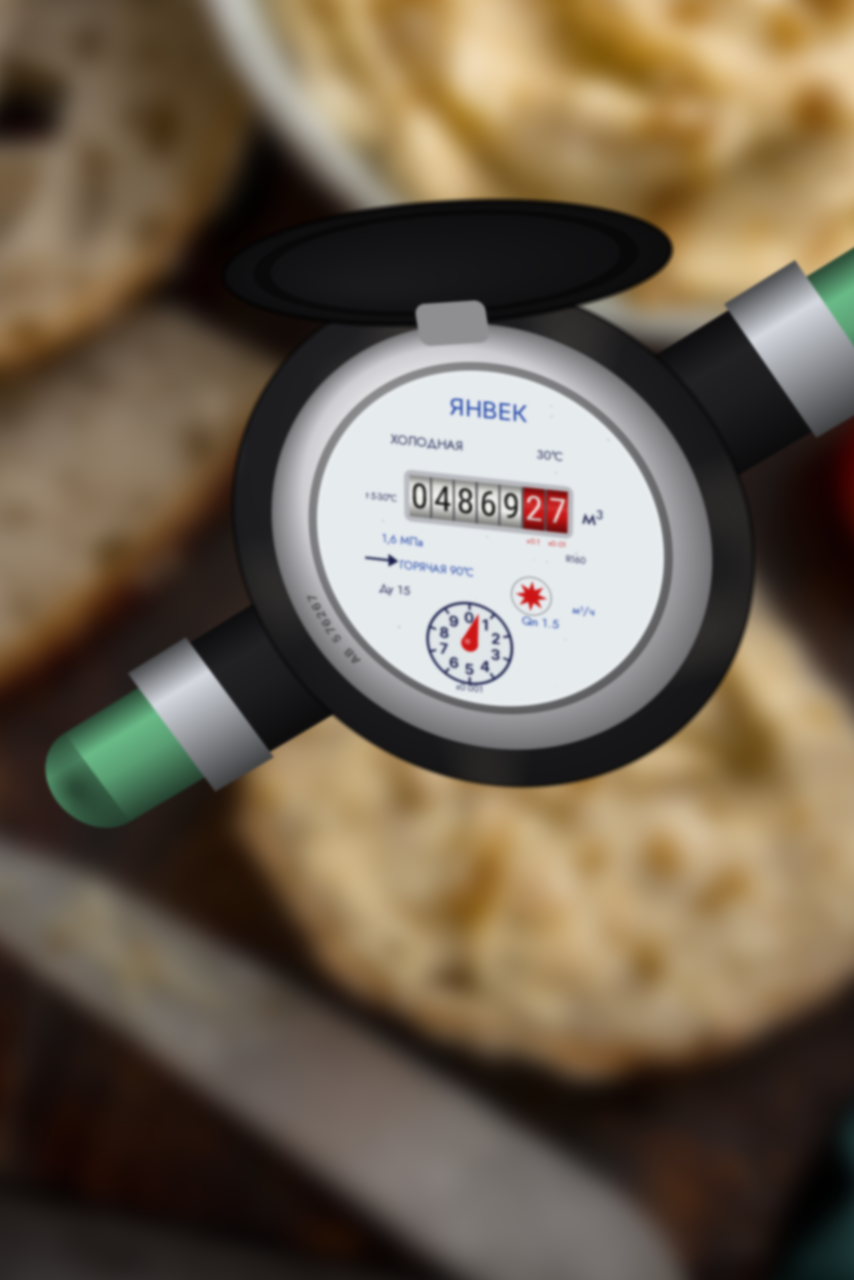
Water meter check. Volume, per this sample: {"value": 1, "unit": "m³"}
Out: {"value": 4869.270, "unit": "m³"}
